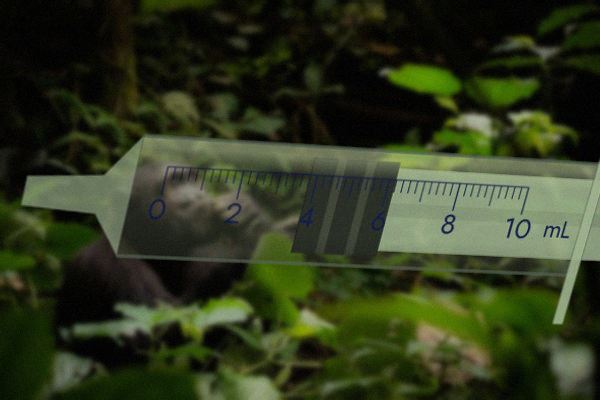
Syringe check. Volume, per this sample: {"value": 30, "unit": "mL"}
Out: {"value": 3.8, "unit": "mL"}
